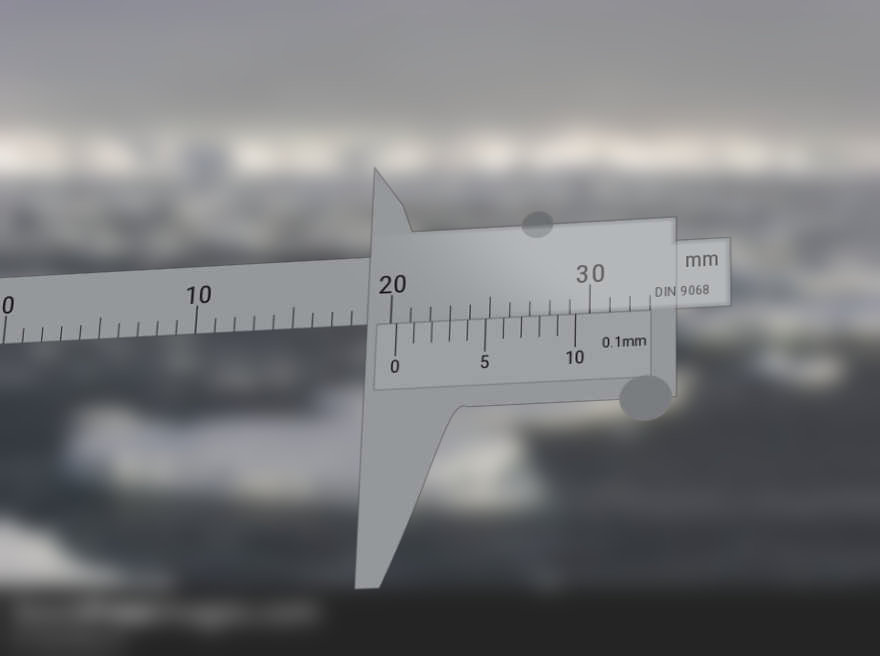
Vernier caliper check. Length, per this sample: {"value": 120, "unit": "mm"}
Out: {"value": 20.3, "unit": "mm"}
